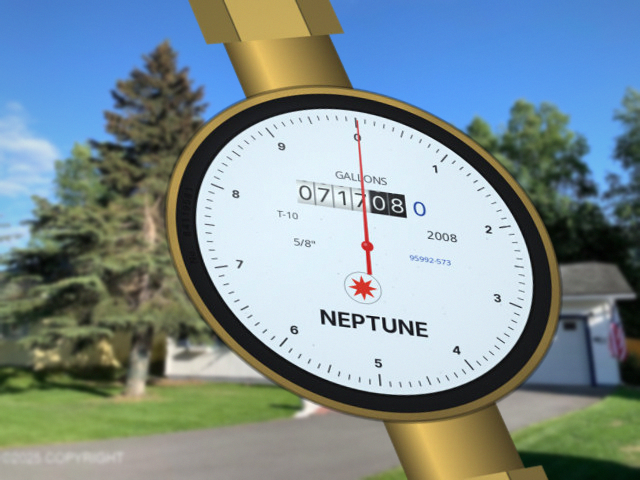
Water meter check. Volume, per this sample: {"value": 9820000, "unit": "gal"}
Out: {"value": 717080.0, "unit": "gal"}
